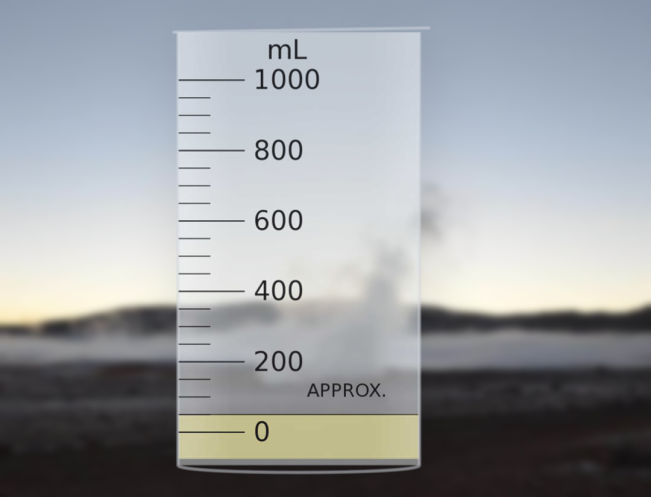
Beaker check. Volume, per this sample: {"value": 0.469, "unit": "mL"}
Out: {"value": 50, "unit": "mL"}
